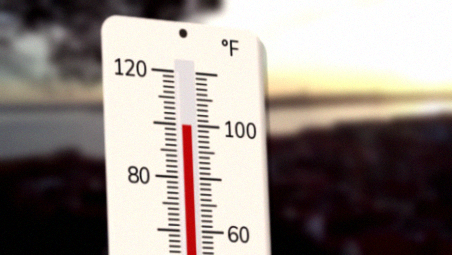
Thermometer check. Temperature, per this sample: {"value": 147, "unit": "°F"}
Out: {"value": 100, "unit": "°F"}
